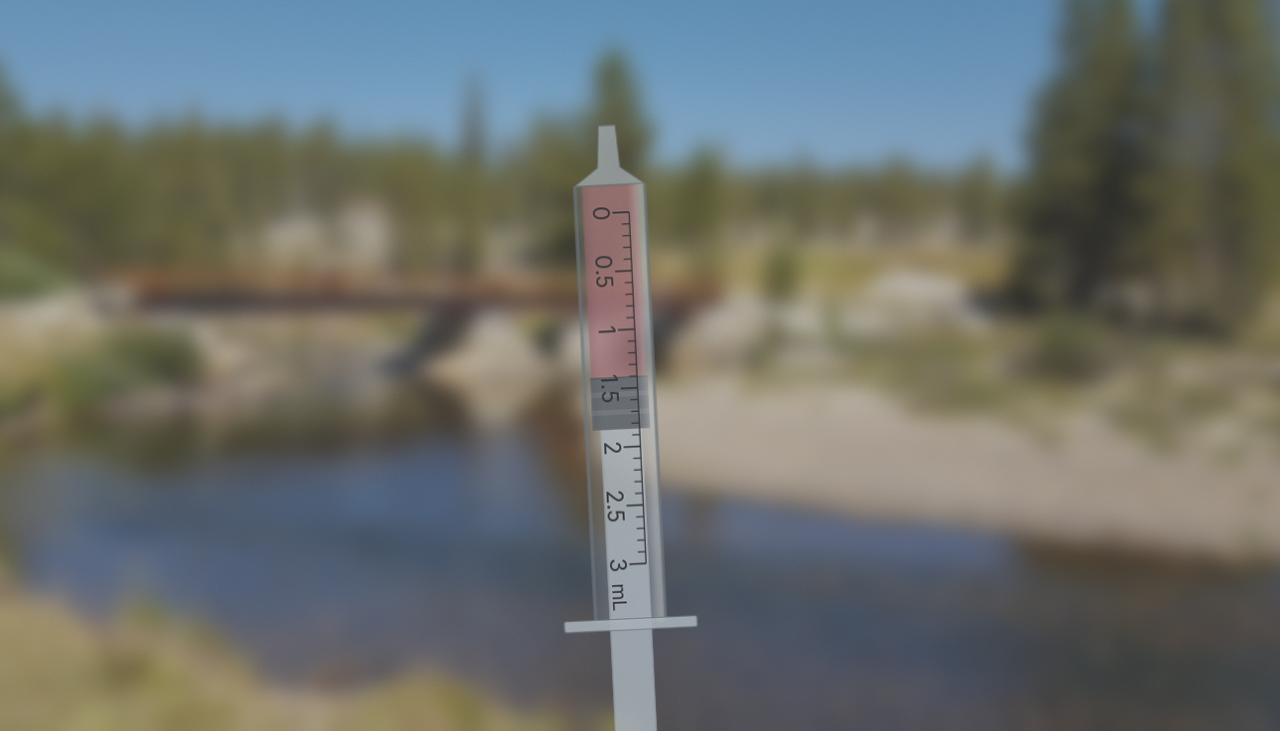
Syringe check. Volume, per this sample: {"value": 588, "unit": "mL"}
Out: {"value": 1.4, "unit": "mL"}
